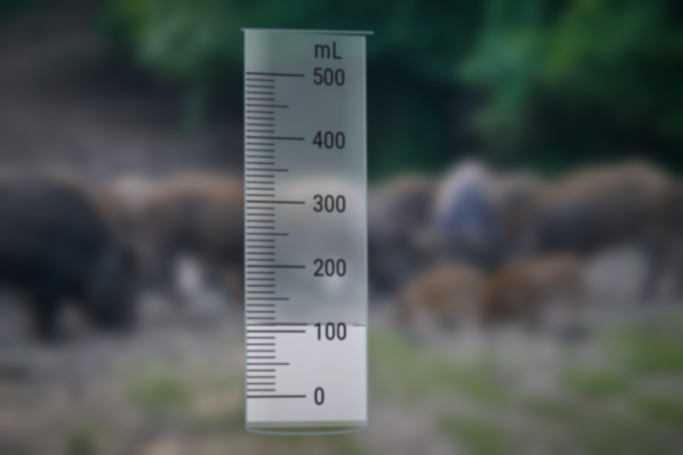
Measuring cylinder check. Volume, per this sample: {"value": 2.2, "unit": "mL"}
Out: {"value": 110, "unit": "mL"}
